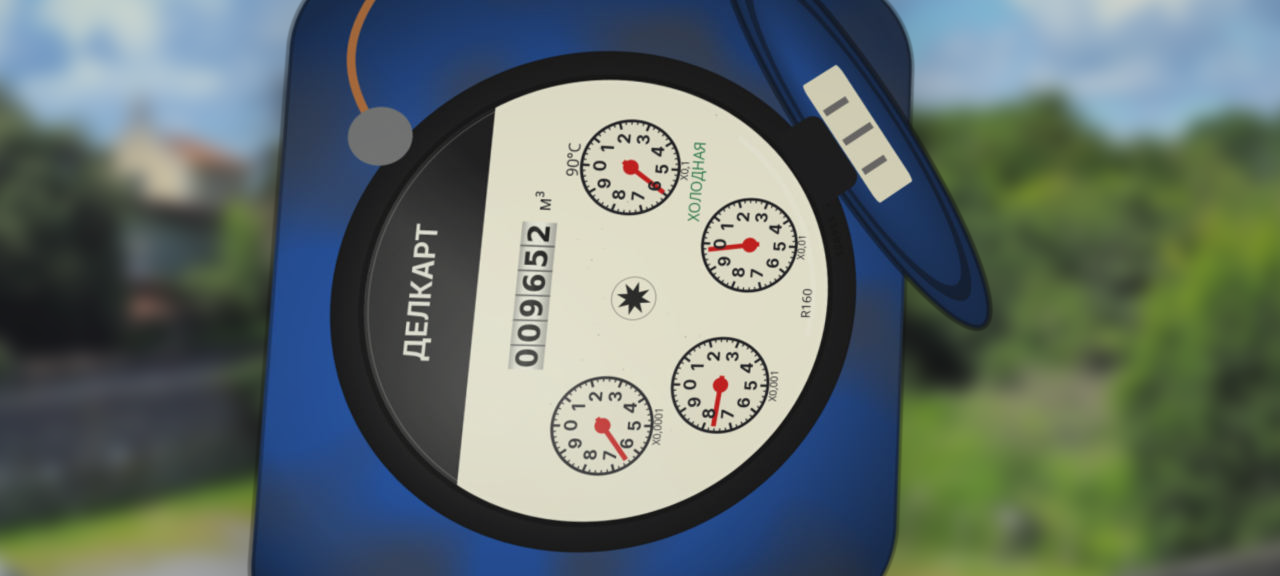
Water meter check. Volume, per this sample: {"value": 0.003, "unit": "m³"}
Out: {"value": 9652.5976, "unit": "m³"}
